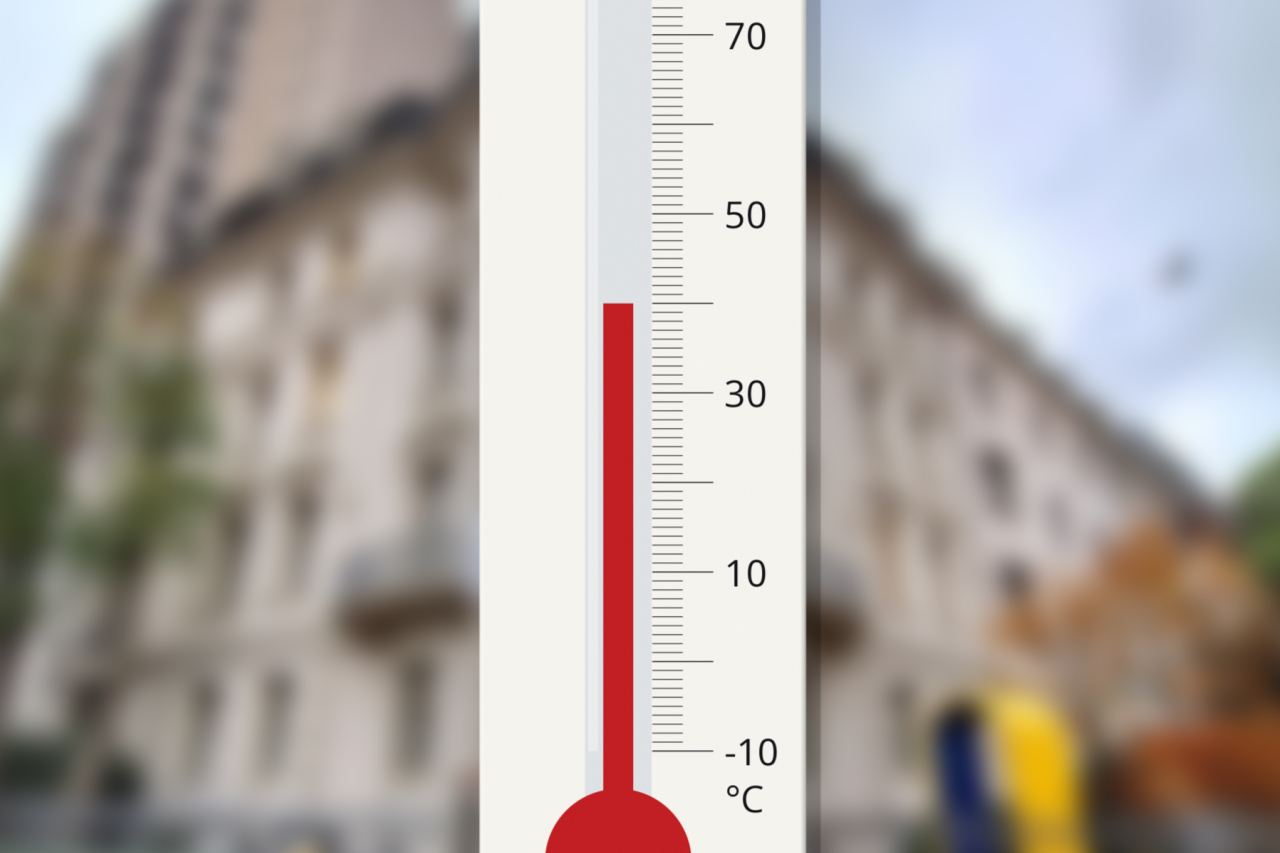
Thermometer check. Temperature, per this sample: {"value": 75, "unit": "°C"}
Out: {"value": 40, "unit": "°C"}
